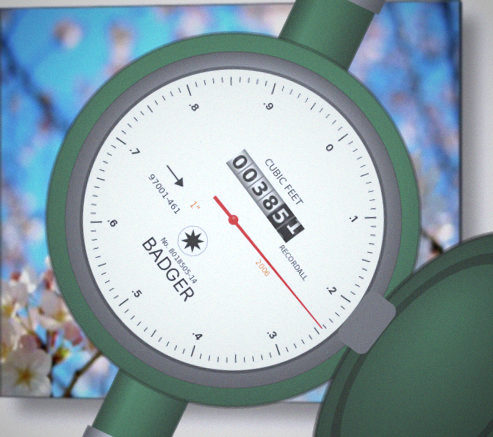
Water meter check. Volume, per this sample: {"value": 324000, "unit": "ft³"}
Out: {"value": 3851.24, "unit": "ft³"}
